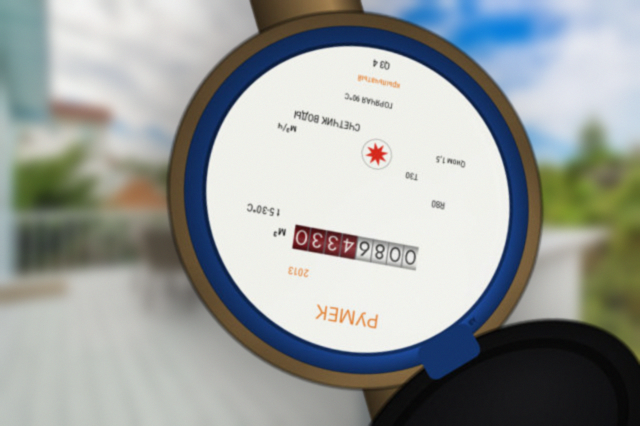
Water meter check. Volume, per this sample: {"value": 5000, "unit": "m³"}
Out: {"value": 86.4330, "unit": "m³"}
